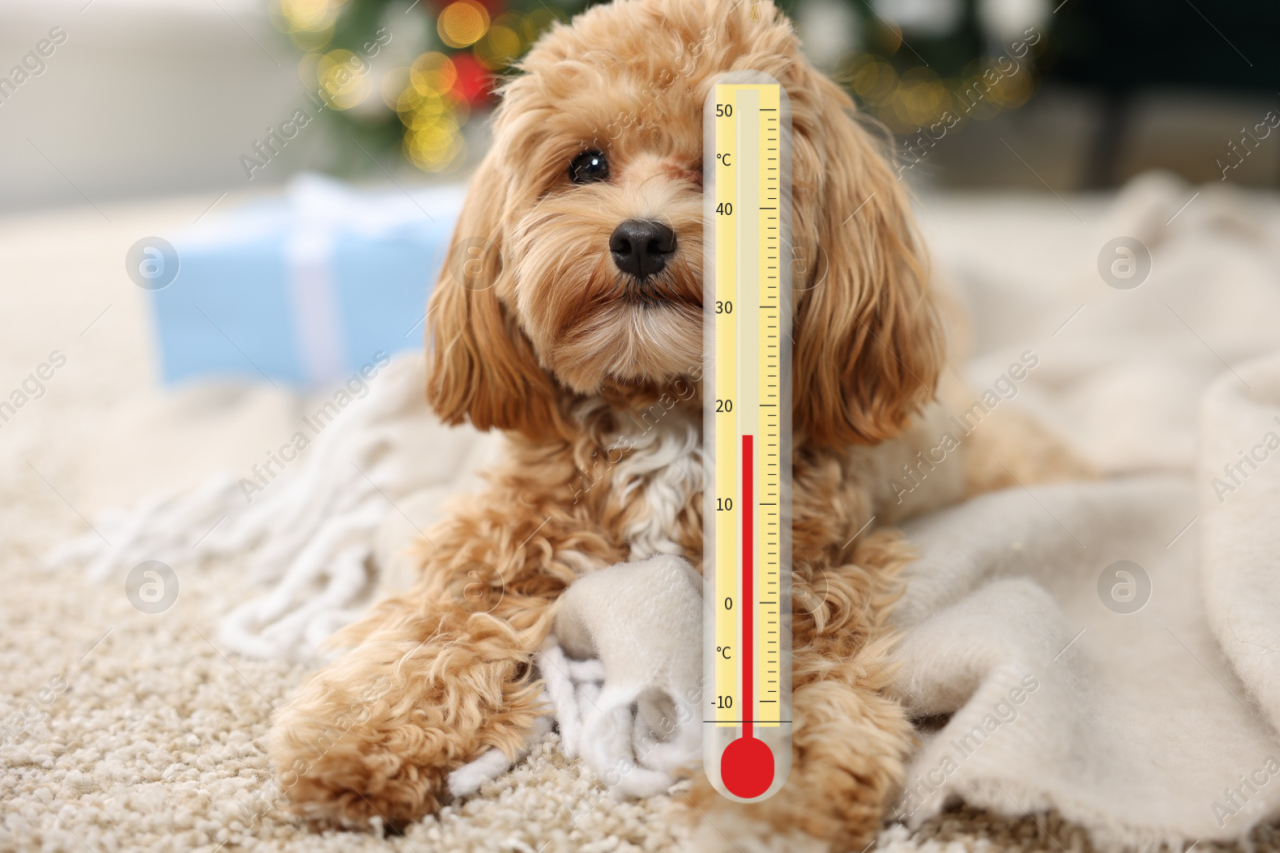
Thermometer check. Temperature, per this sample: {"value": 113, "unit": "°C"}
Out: {"value": 17, "unit": "°C"}
